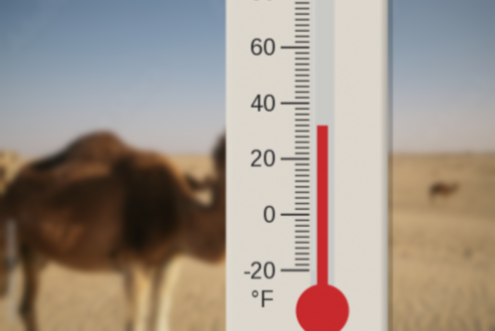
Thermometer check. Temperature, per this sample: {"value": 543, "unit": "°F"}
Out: {"value": 32, "unit": "°F"}
